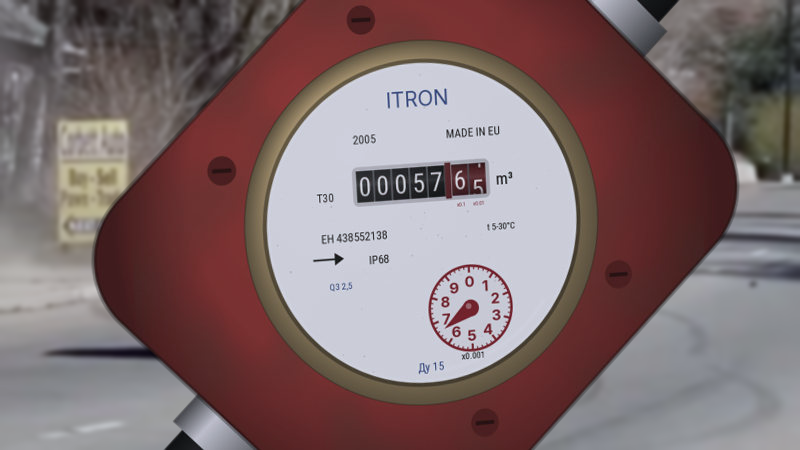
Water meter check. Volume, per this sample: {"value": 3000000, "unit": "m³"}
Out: {"value": 57.646, "unit": "m³"}
